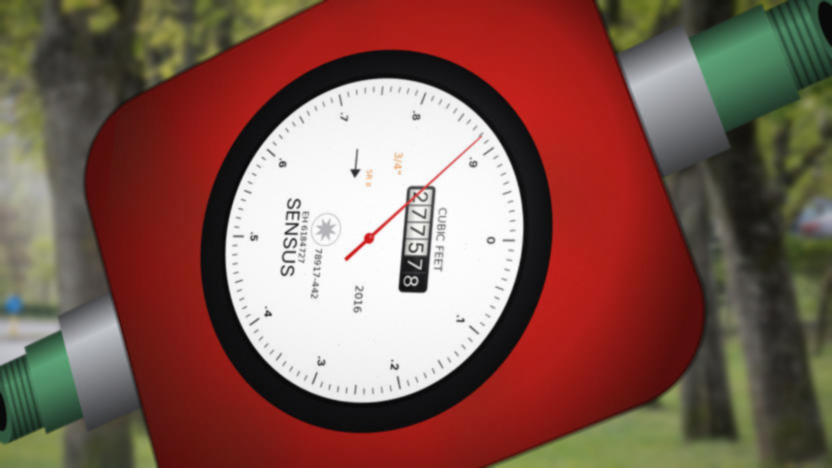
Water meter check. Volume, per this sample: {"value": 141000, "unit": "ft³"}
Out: {"value": 277577.88, "unit": "ft³"}
